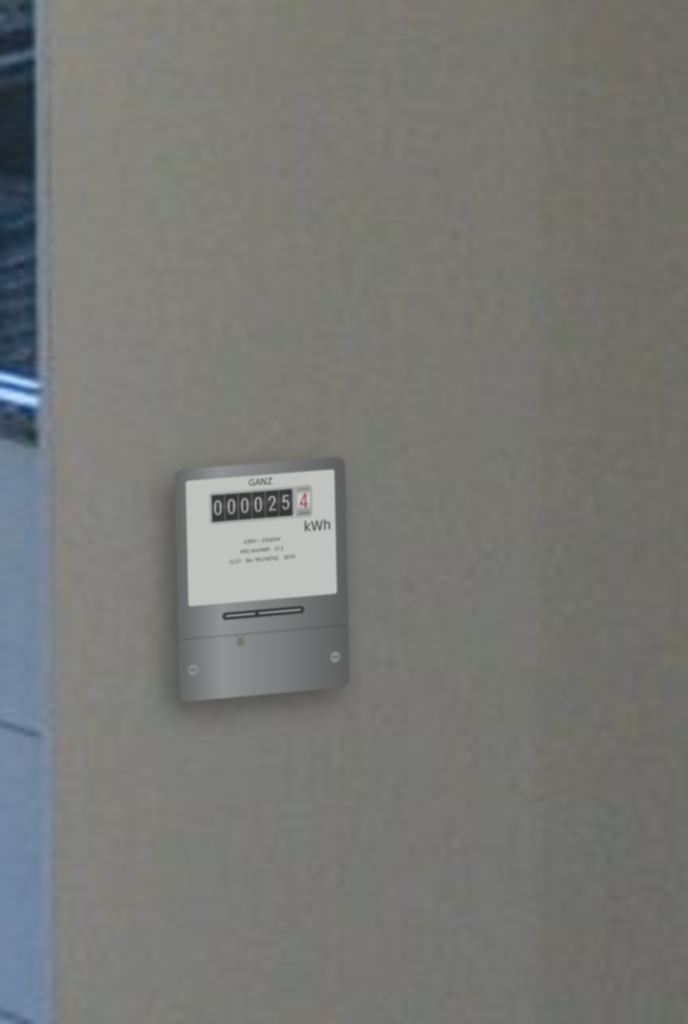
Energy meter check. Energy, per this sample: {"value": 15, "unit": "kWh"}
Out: {"value": 25.4, "unit": "kWh"}
